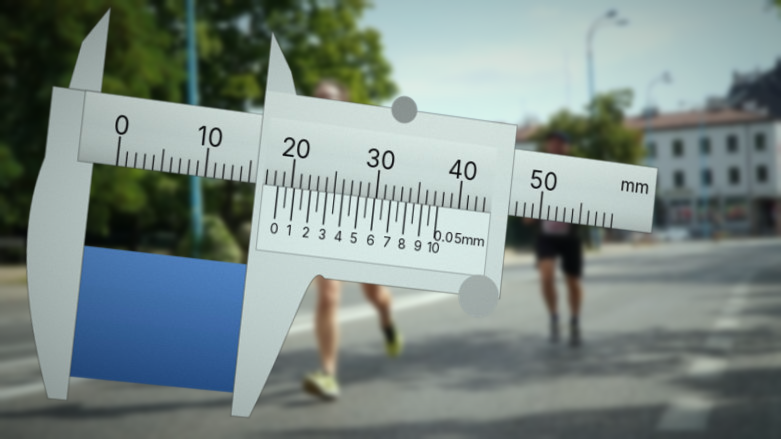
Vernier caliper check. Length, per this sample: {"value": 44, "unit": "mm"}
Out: {"value": 18.4, "unit": "mm"}
